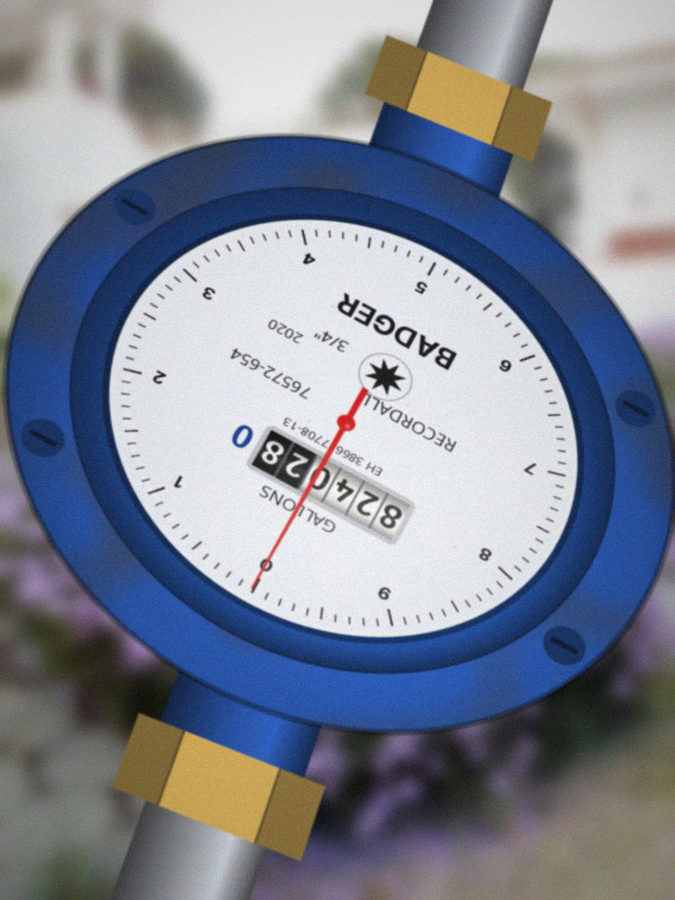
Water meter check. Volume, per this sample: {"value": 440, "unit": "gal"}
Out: {"value": 8240280.0, "unit": "gal"}
